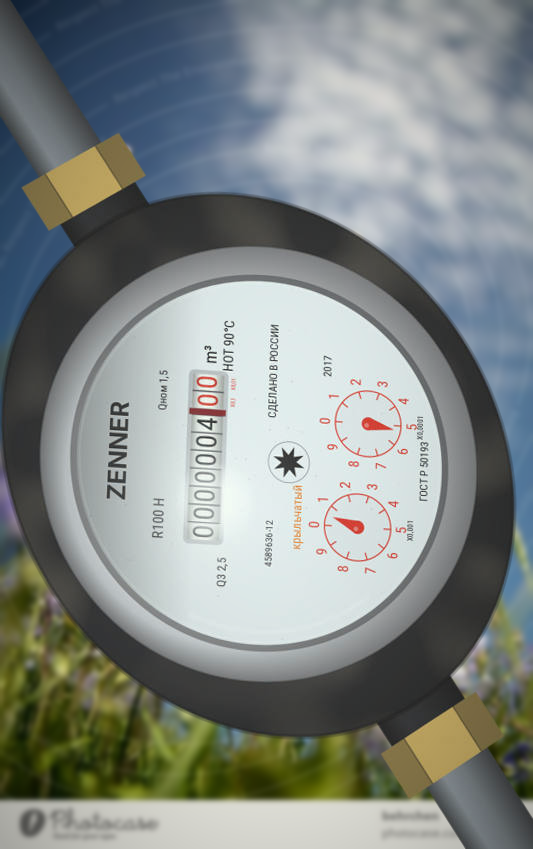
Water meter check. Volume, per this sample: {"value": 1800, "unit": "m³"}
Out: {"value": 4.0005, "unit": "m³"}
